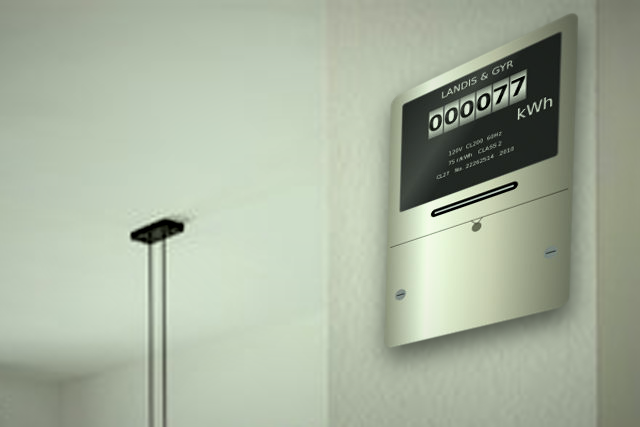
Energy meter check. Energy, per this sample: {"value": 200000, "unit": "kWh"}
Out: {"value": 77, "unit": "kWh"}
